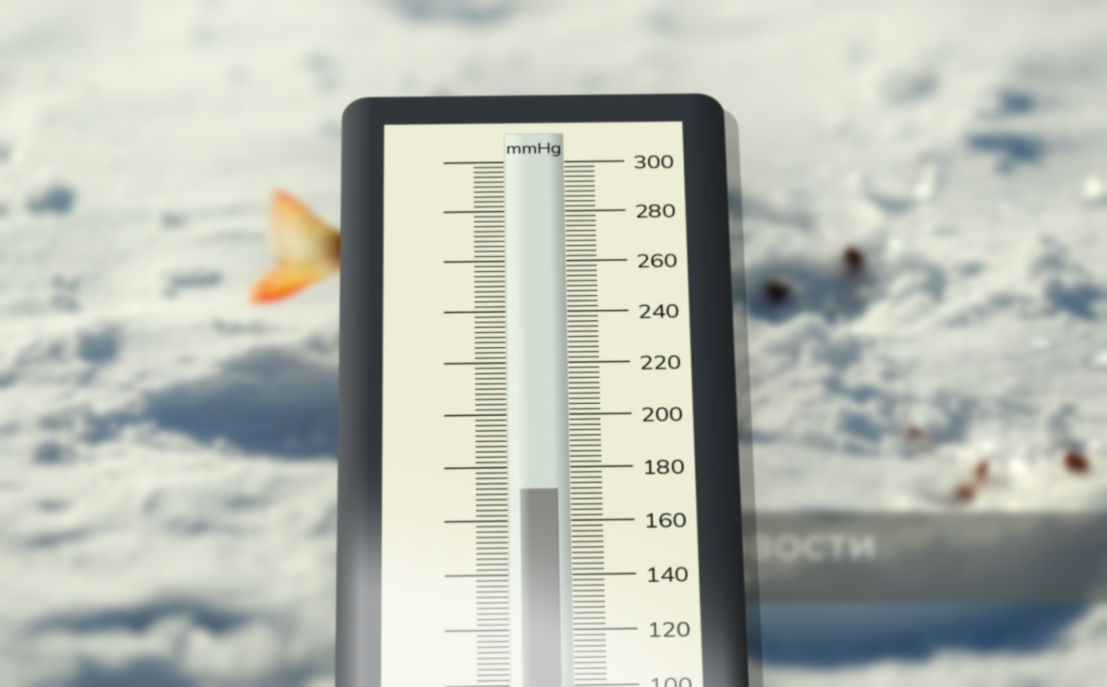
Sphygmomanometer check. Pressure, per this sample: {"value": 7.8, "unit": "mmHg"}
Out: {"value": 172, "unit": "mmHg"}
